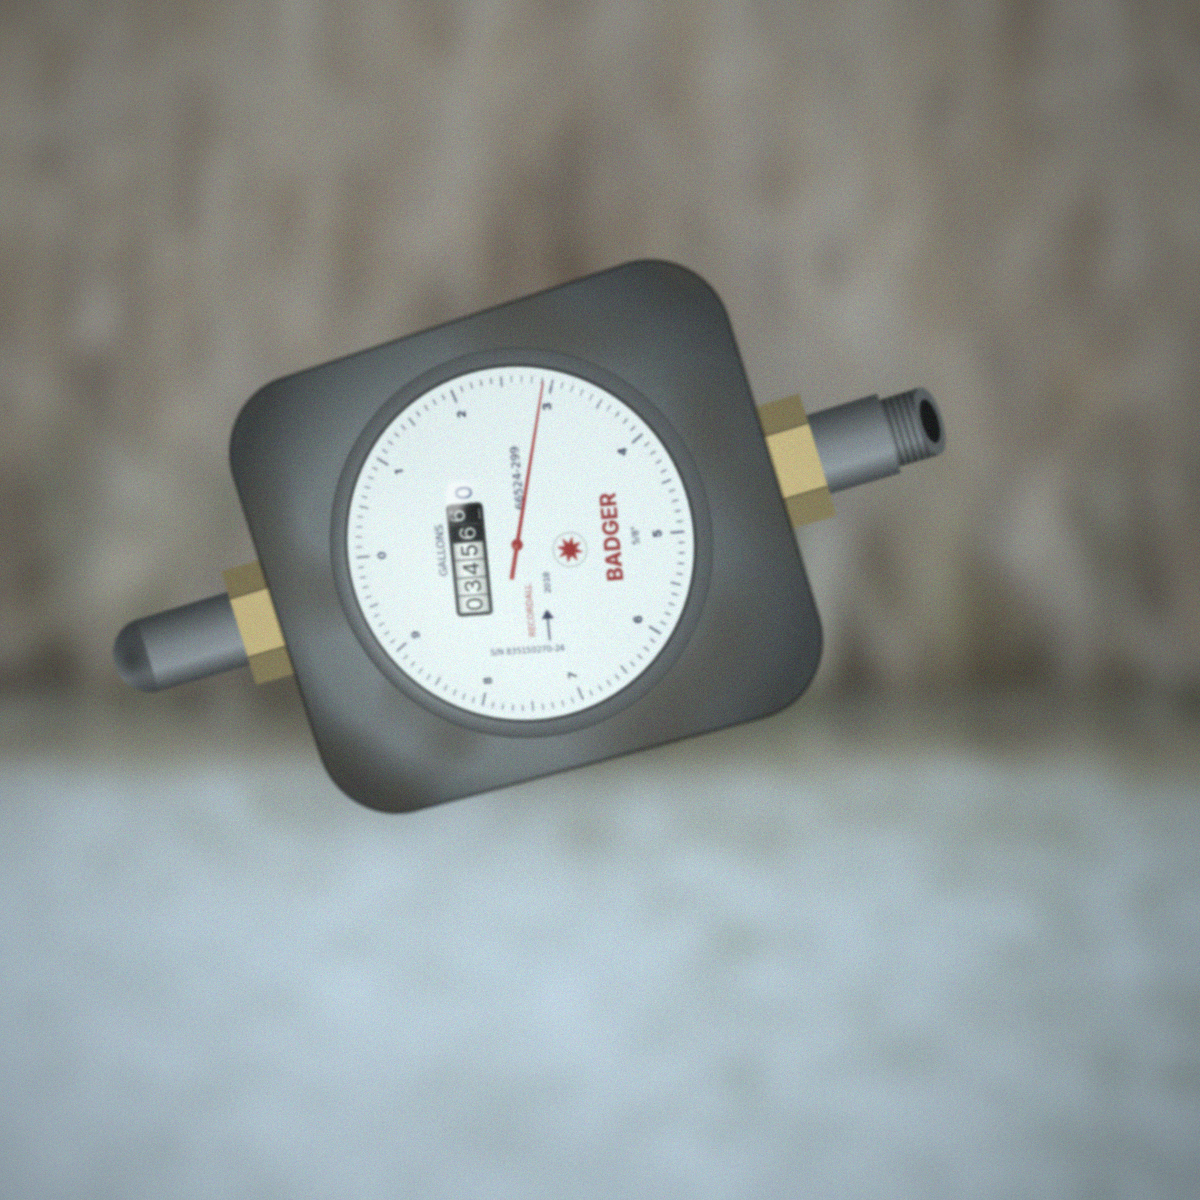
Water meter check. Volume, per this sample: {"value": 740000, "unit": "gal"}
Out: {"value": 345662.9, "unit": "gal"}
